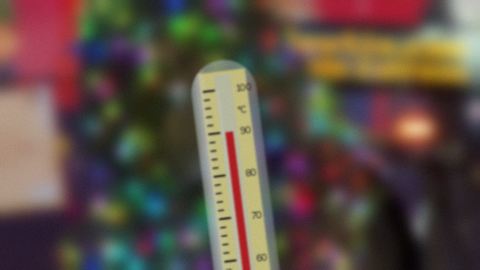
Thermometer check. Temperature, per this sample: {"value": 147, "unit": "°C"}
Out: {"value": 90, "unit": "°C"}
